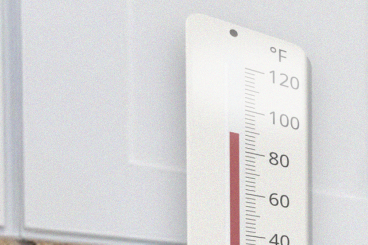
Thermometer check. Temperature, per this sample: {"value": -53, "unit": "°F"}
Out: {"value": 88, "unit": "°F"}
